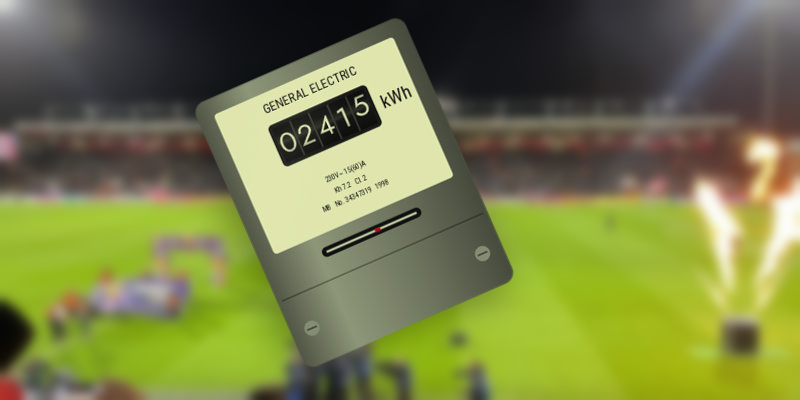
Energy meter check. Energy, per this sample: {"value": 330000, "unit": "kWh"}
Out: {"value": 2415, "unit": "kWh"}
